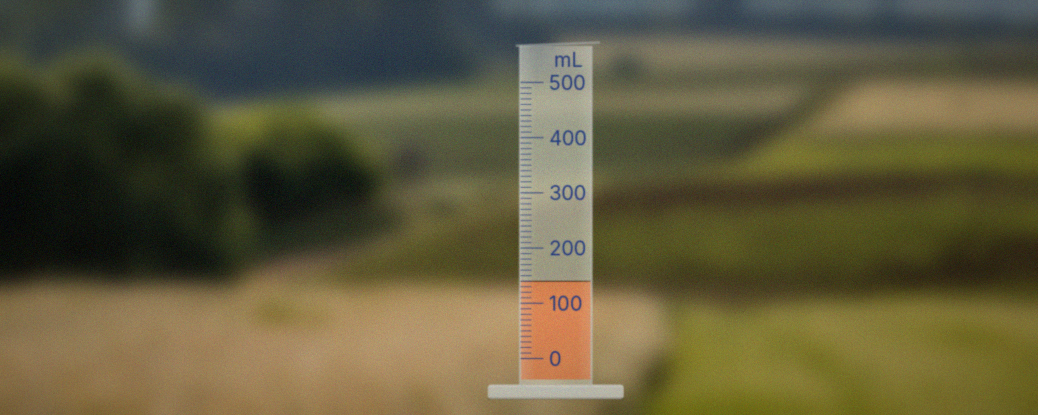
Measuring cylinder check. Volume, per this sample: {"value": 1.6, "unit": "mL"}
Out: {"value": 140, "unit": "mL"}
